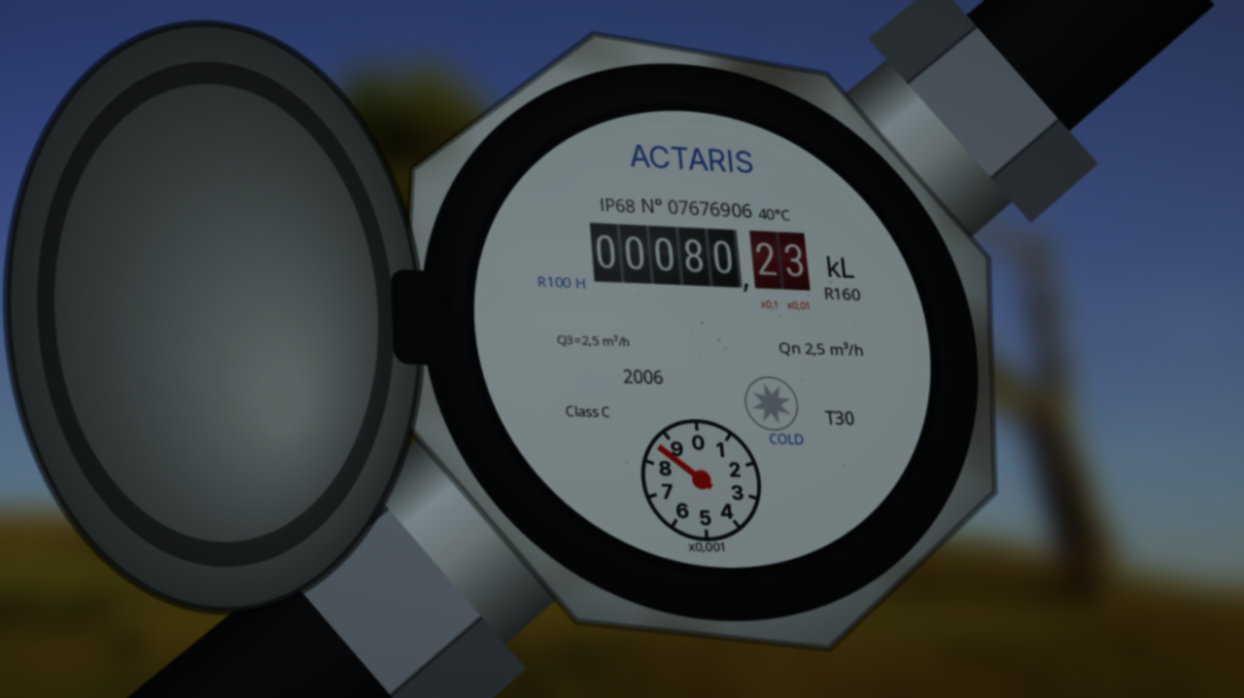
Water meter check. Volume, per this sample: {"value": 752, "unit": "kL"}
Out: {"value": 80.238, "unit": "kL"}
